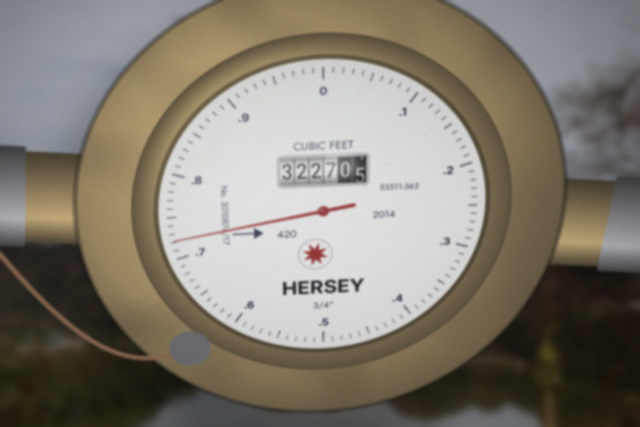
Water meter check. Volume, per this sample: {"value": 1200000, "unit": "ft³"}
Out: {"value": 322704.72, "unit": "ft³"}
